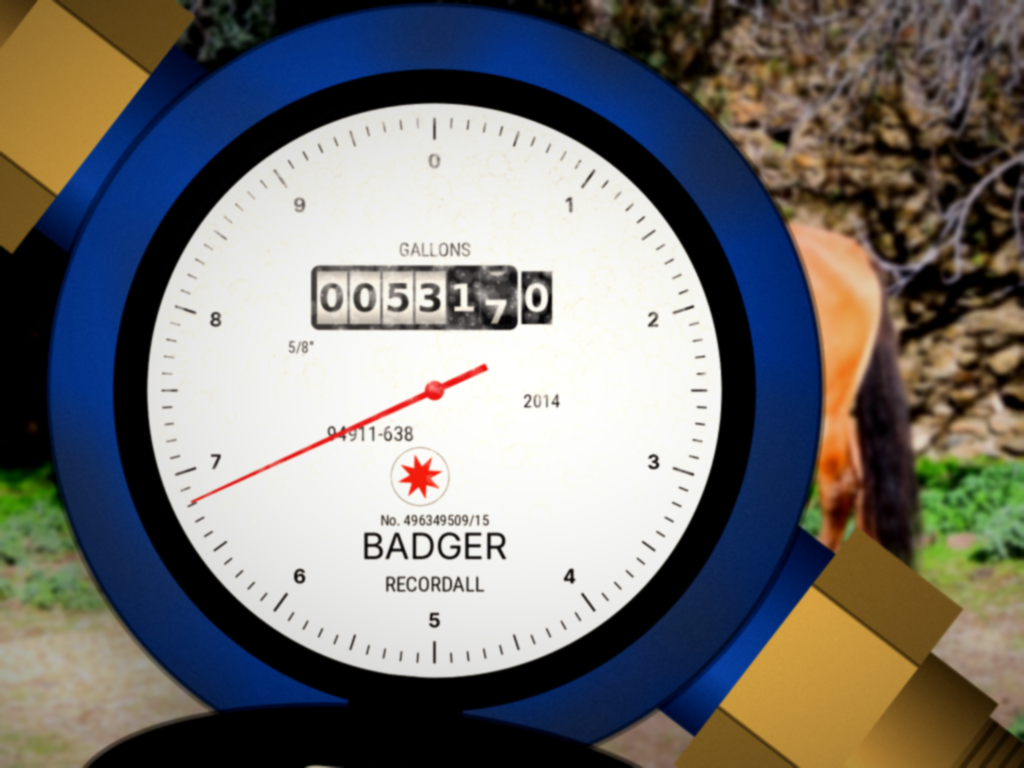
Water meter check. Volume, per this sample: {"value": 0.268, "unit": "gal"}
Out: {"value": 53166.8, "unit": "gal"}
